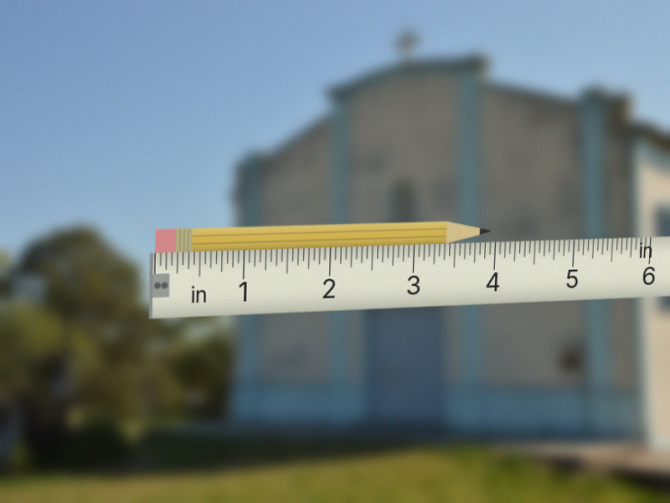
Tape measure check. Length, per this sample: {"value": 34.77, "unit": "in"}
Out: {"value": 3.9375, "unit": "in"}
